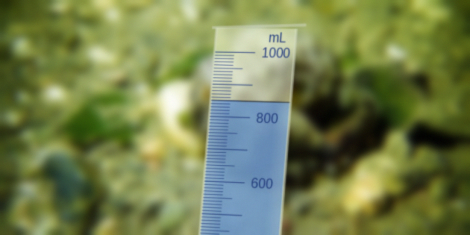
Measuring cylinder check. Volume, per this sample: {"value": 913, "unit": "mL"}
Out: {"value": 850, "unit": "mL"}
